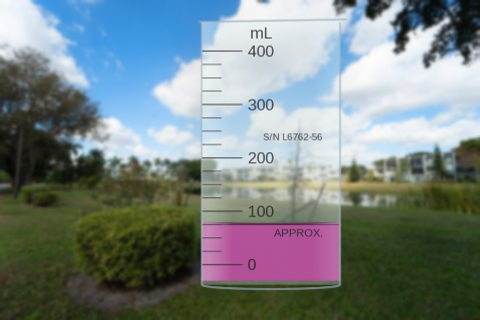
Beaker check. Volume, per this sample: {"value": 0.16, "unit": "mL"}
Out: {"value": 75, "unit": "mL"}
